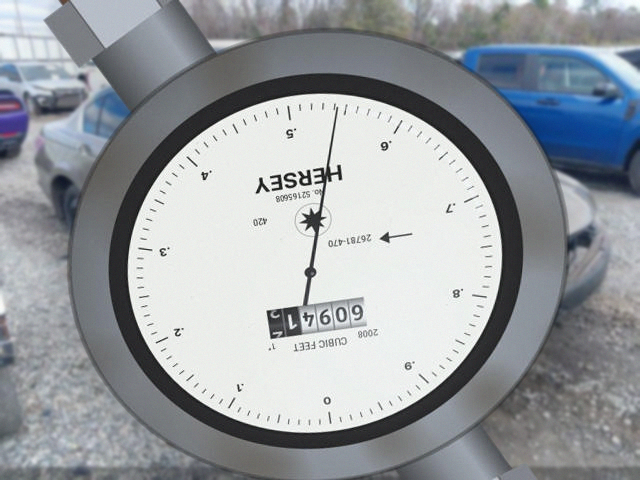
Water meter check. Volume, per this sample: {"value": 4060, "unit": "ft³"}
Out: {"value": 609412.54, "unit": "ft³"}
